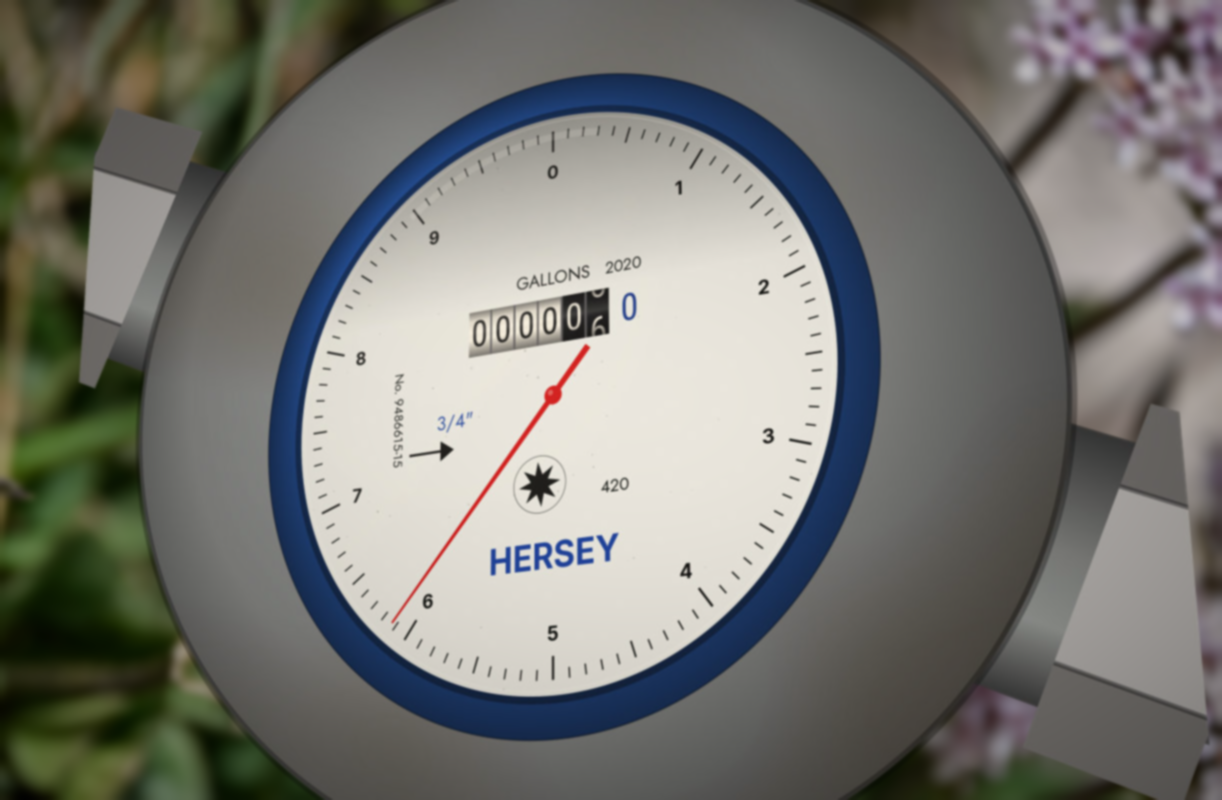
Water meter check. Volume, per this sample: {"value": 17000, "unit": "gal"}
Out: {"value": 56.1, "unit": "gal"}
